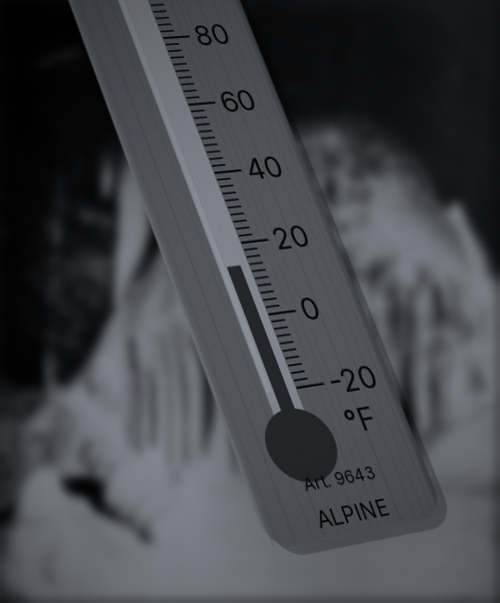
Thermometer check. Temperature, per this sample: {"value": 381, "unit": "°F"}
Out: {"value": 14, "unit": "°F"}
